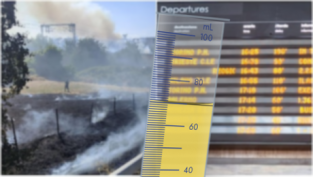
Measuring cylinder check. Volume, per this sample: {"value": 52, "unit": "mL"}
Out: {"value": 70, "unit": "mL"}
